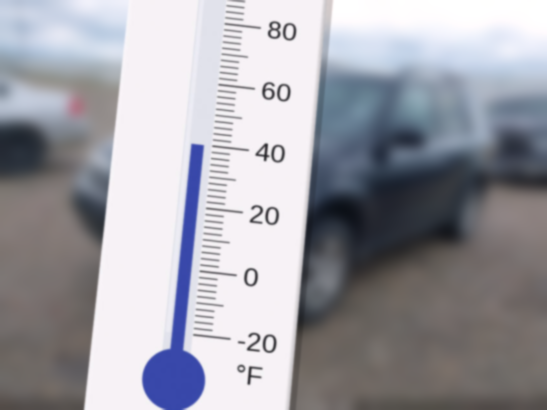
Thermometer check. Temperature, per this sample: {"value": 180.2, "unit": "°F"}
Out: {"value": 40, "unit": "°F"}
